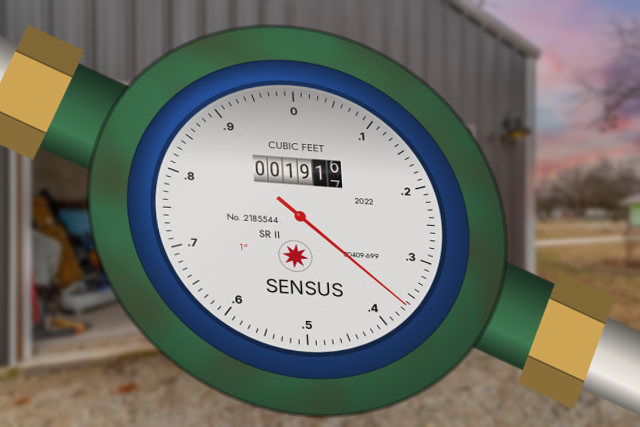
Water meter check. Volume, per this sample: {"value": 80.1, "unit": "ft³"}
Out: {"value": 1916.36, "unit": "ft³"}
